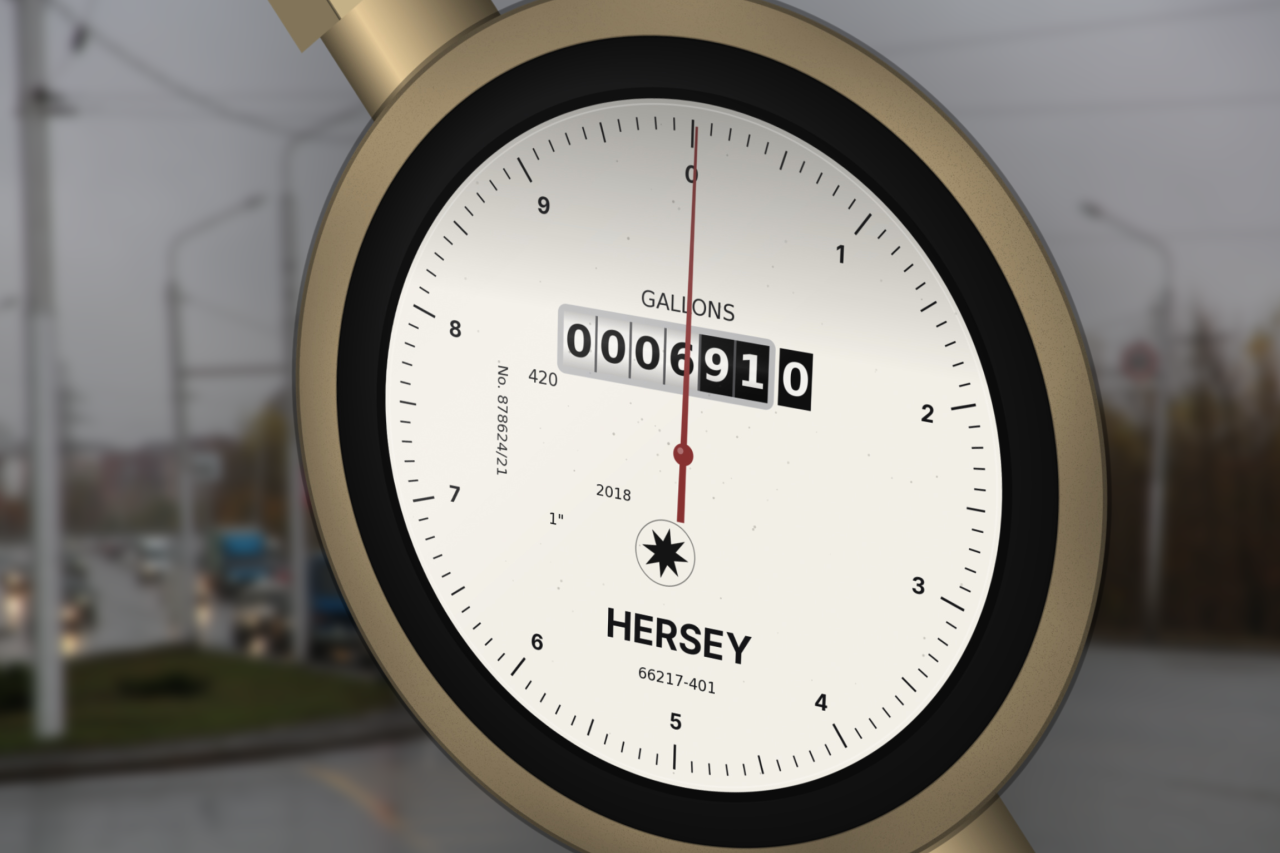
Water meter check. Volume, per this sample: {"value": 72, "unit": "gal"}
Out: {"value": 6910.0, "unit": "gal"}
